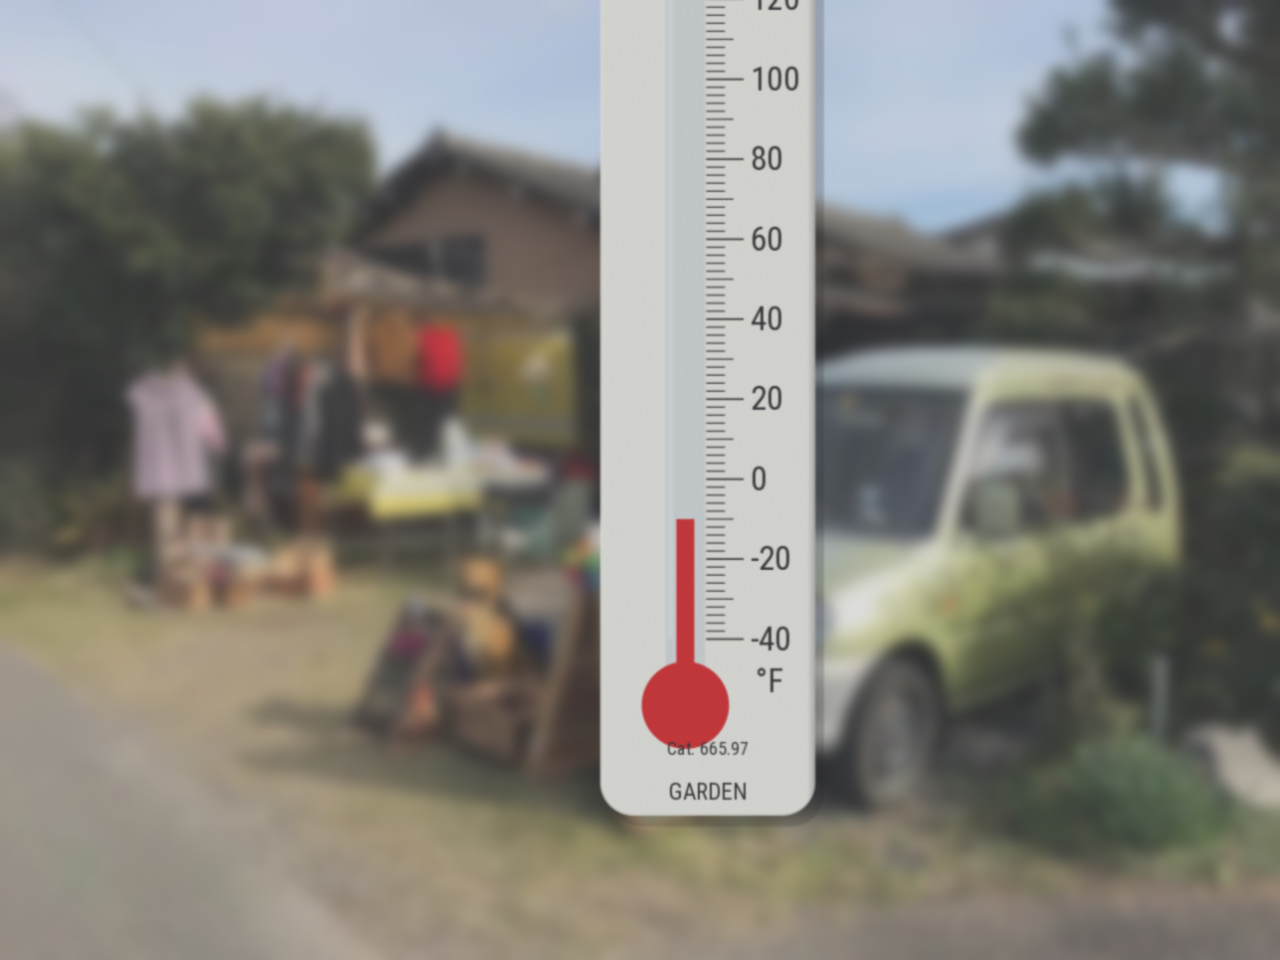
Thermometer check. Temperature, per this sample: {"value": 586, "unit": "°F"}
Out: {"value": -10, "unit": "°F"}
